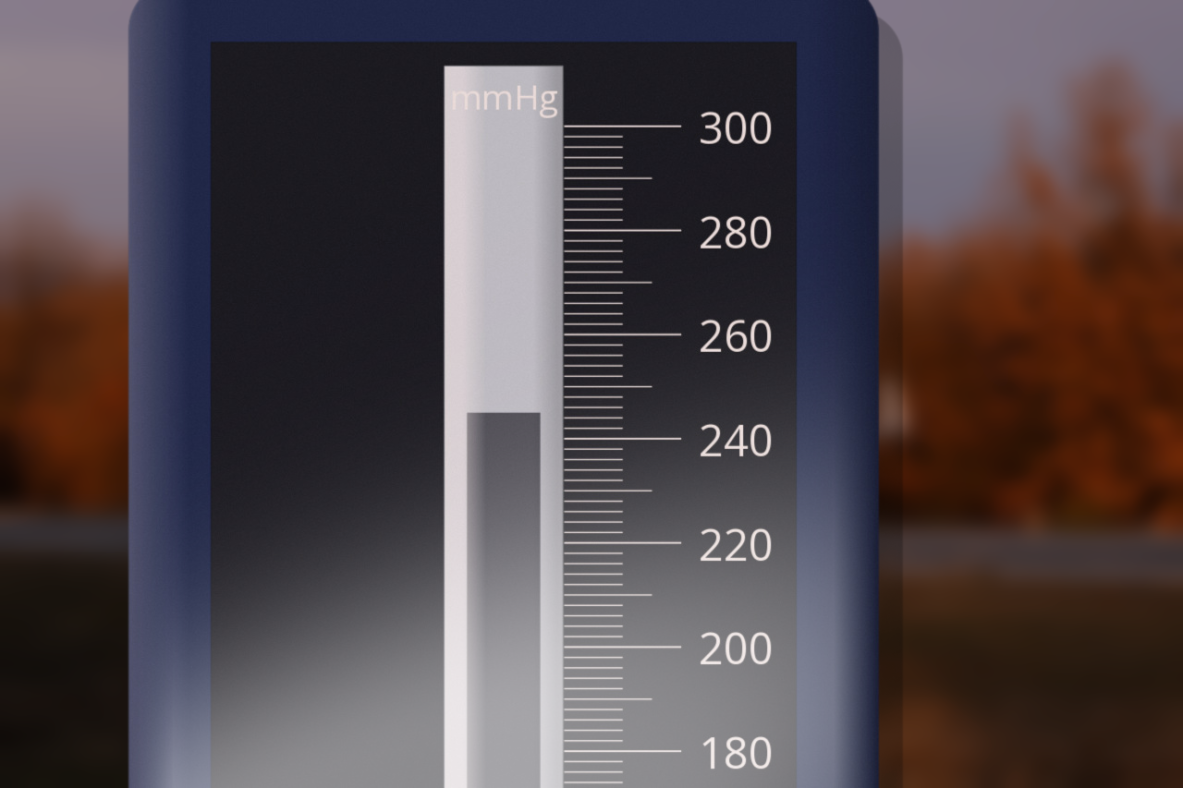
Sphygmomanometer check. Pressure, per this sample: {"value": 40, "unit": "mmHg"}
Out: {"value": 245, "unit": "mmHg"}
